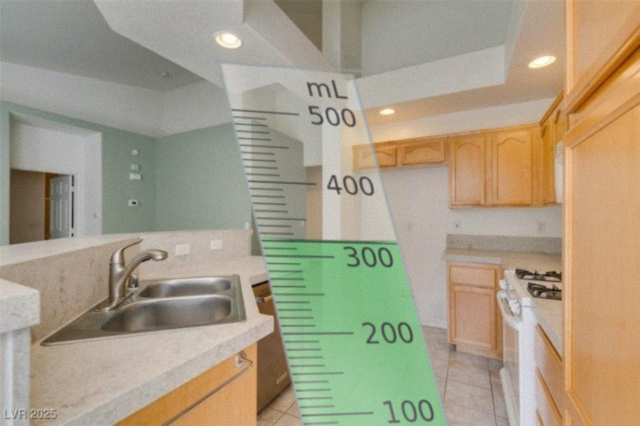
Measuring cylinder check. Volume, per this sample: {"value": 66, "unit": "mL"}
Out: {"value": 320, "unit": "mL"}
